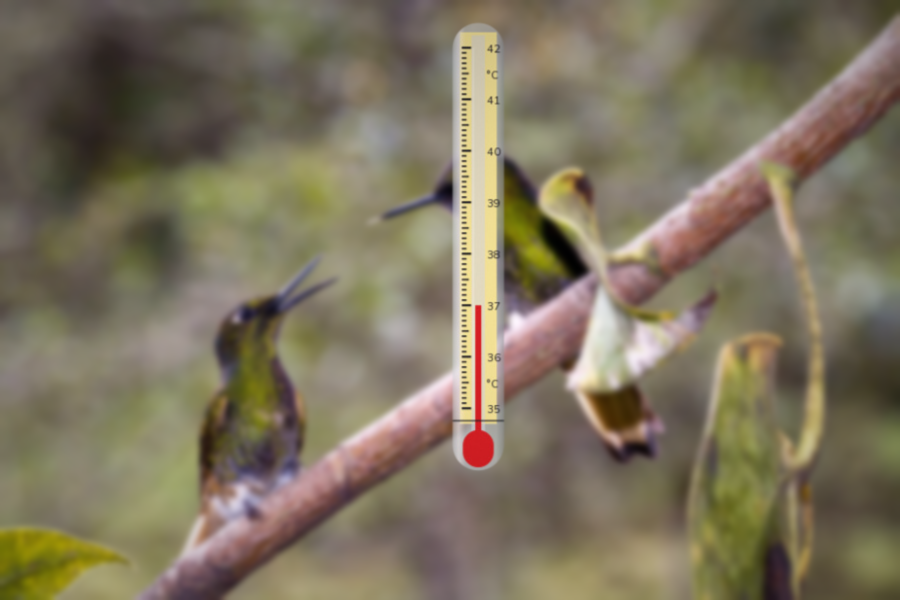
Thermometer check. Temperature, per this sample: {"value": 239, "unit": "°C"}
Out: {"value": 37, "unit": "°C"}
